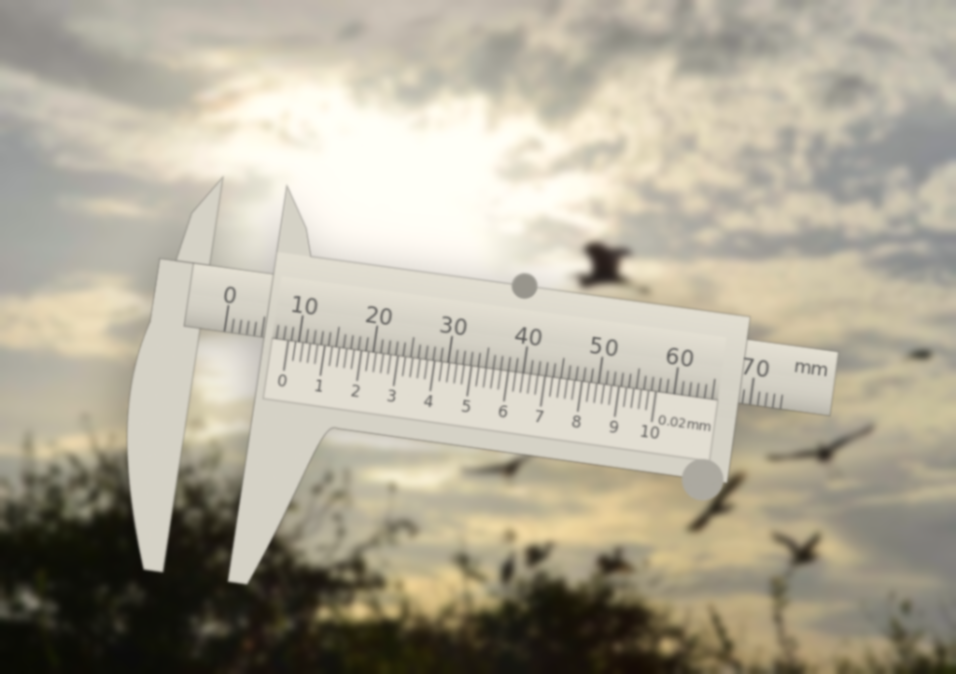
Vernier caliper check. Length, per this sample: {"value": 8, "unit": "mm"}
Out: {"value": 8.6, "unit": "mm"}
